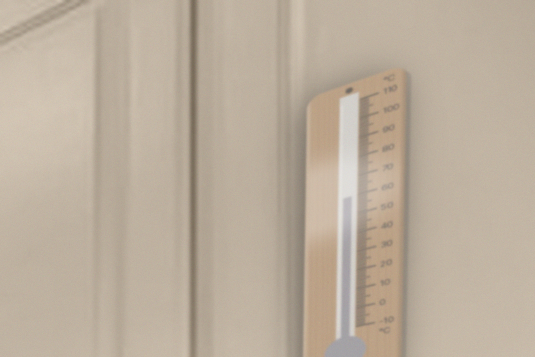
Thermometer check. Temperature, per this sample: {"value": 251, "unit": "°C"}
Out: {"value": 60, "unit": "°C"}
